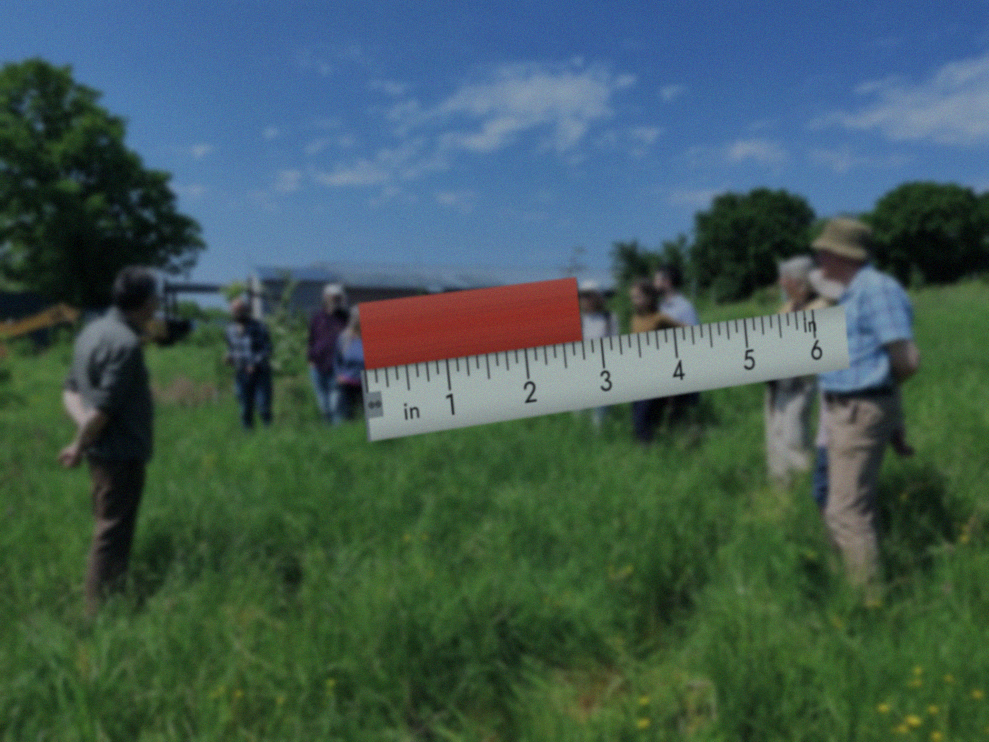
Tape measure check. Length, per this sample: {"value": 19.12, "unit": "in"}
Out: {"value": 2.75, "unit": "in"}
